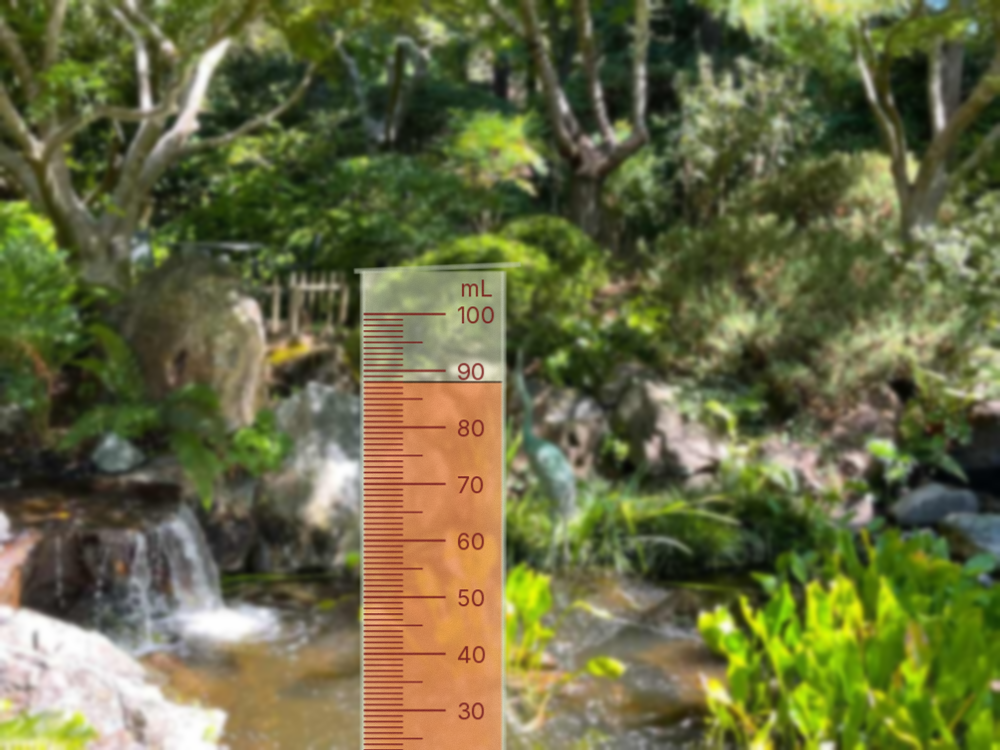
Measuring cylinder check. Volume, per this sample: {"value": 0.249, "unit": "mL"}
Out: {"value": 88, "unit": "mL"}
